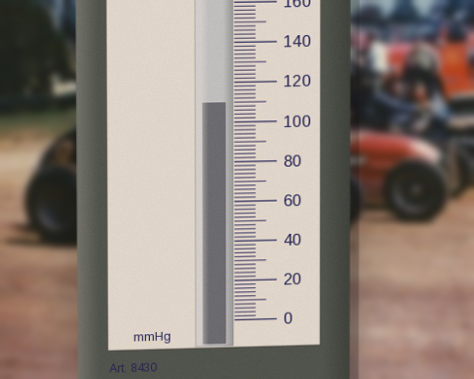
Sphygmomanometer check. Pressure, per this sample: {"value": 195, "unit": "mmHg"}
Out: {"value": 110, "unit": "mmHg"}
